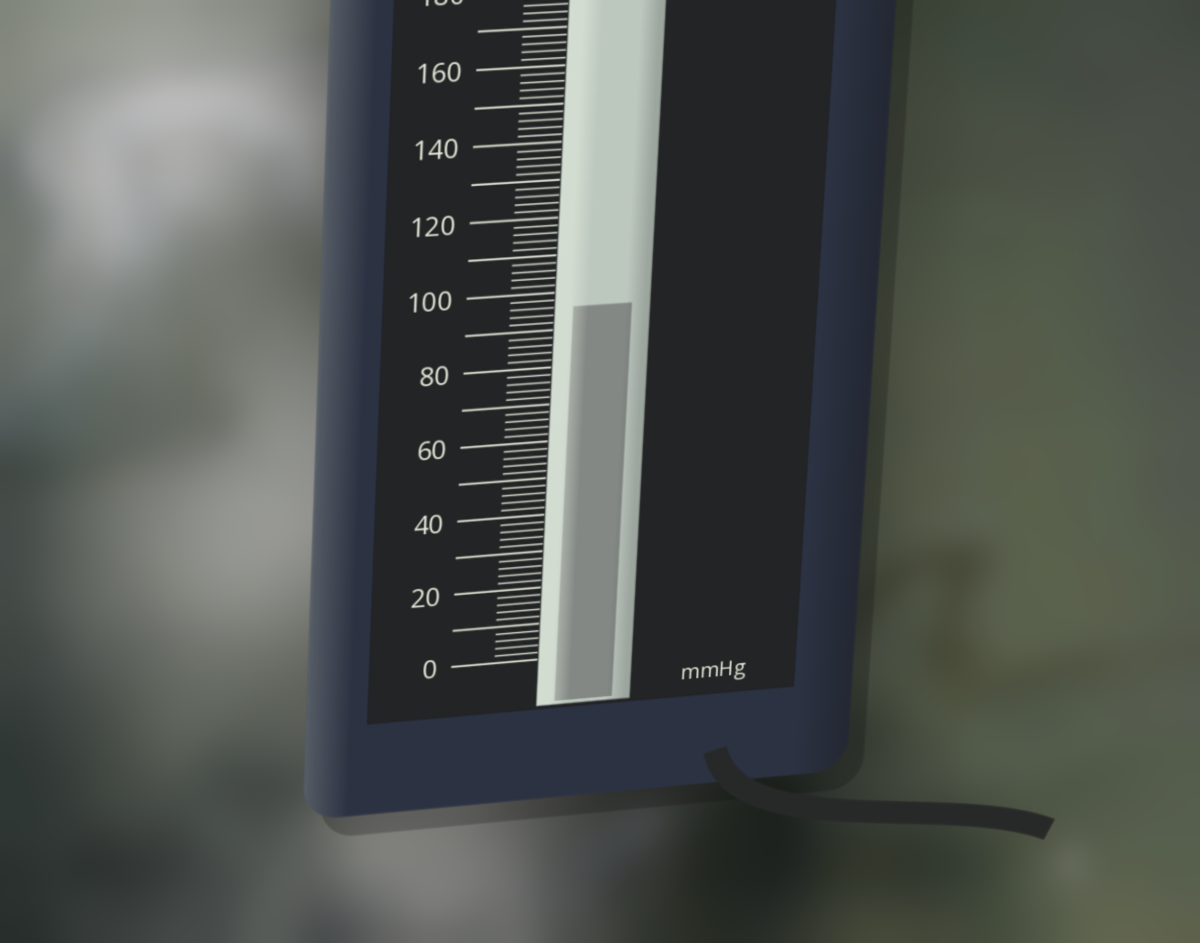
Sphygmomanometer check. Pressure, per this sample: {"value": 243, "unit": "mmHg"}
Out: {"value": 96, "unit": "mmHg"}
